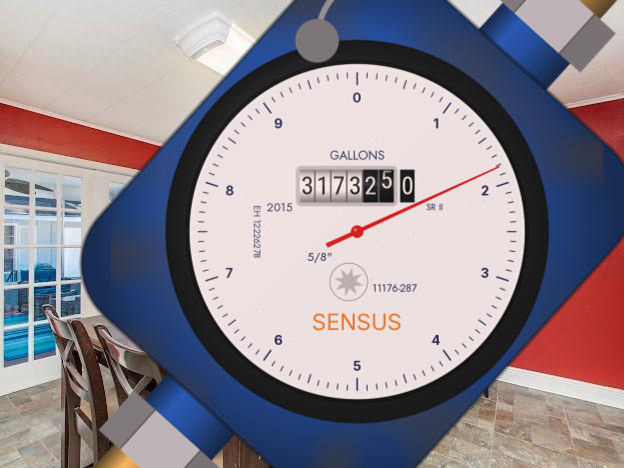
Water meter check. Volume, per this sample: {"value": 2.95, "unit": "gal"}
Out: {"value": 3173251.8, "unit": "gal"}
